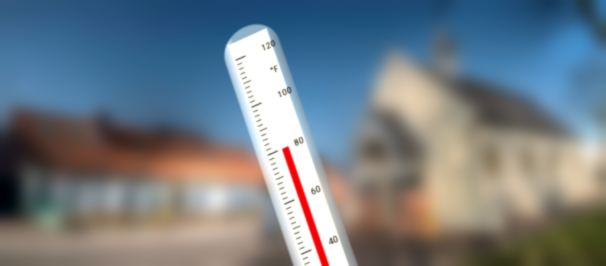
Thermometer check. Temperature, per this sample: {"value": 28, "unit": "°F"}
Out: {"value": 80, "unit": "°F"}
